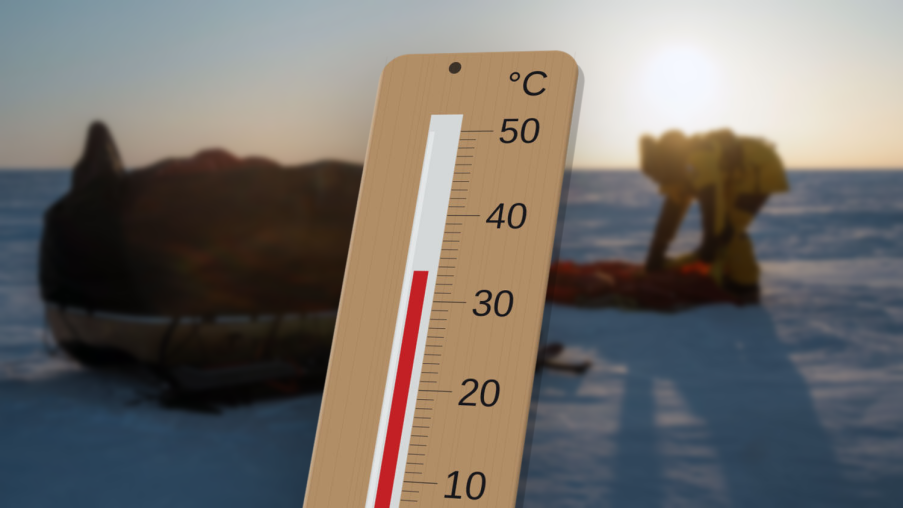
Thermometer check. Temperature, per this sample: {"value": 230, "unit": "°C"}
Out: {"value": 33.5, "unit": "°C"}
